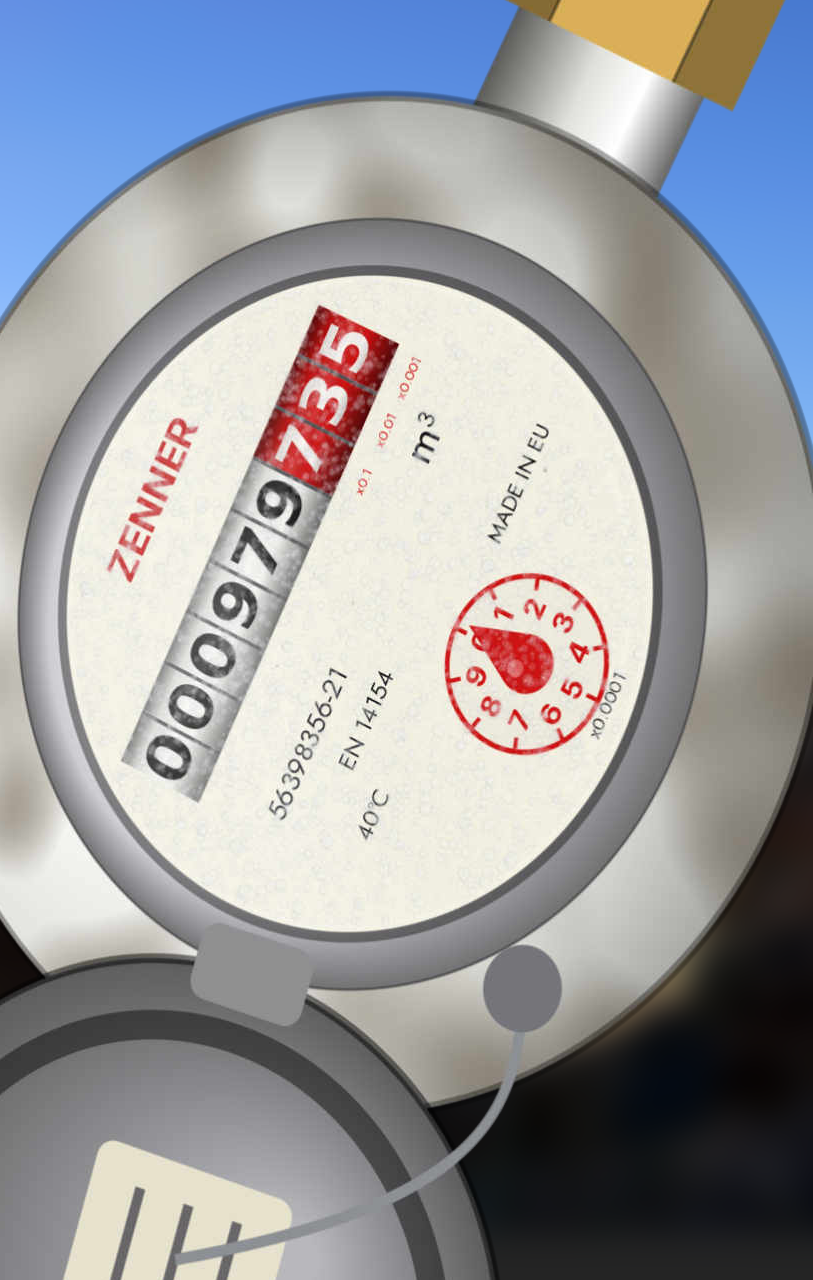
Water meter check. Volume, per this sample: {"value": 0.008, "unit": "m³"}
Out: {"value": 979.7350, "unit": "m³"}
